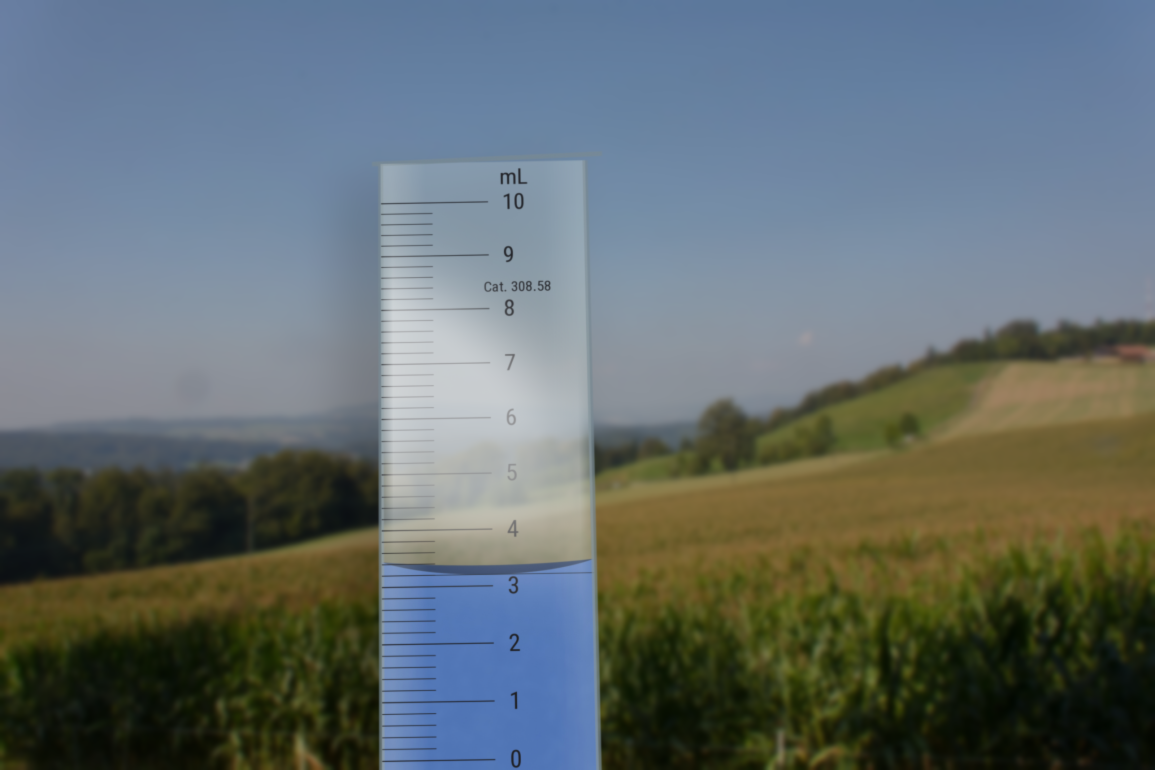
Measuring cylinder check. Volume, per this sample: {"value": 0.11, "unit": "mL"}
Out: {"value": 3.2, "unit": "mL"}
